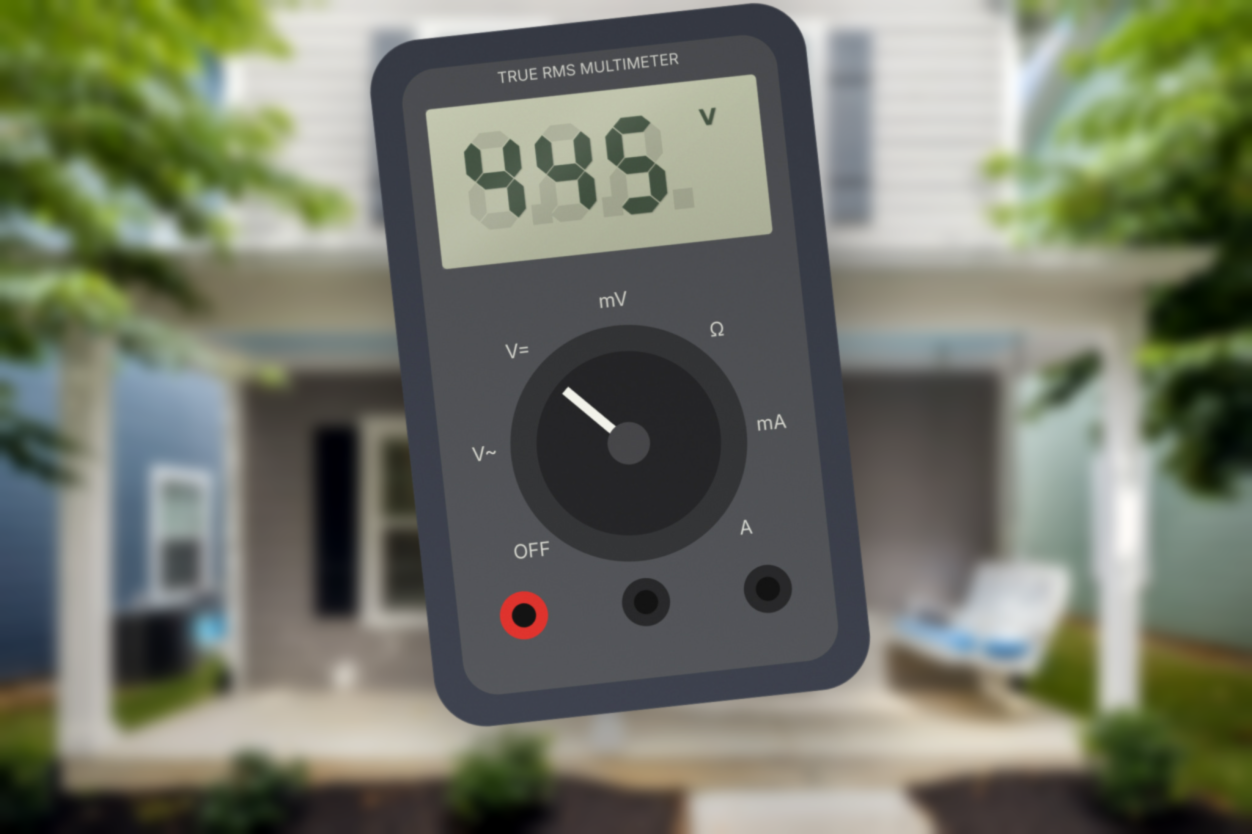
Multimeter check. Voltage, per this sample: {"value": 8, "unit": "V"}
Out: {"value": 445, "unit": "V"}
